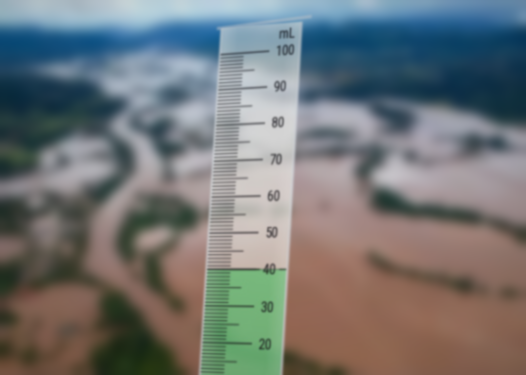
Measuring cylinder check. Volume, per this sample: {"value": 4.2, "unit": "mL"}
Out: {"value": 40, "unit": "mL"}
